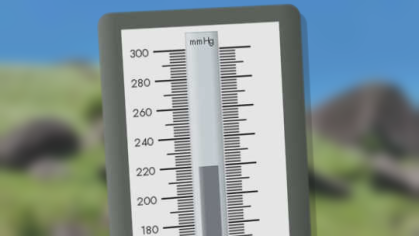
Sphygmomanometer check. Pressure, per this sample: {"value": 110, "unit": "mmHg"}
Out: {"value": 220, "unit": "mmHg"}
